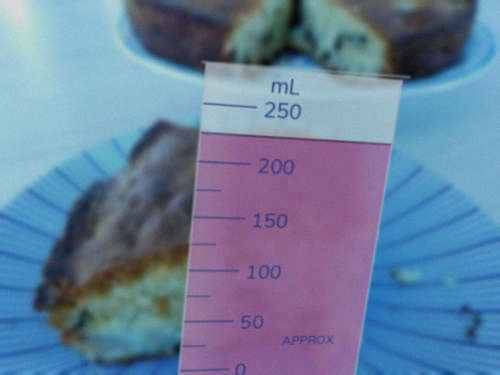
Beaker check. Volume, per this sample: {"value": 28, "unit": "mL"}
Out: {"value": 225, "unit": "mL"}
